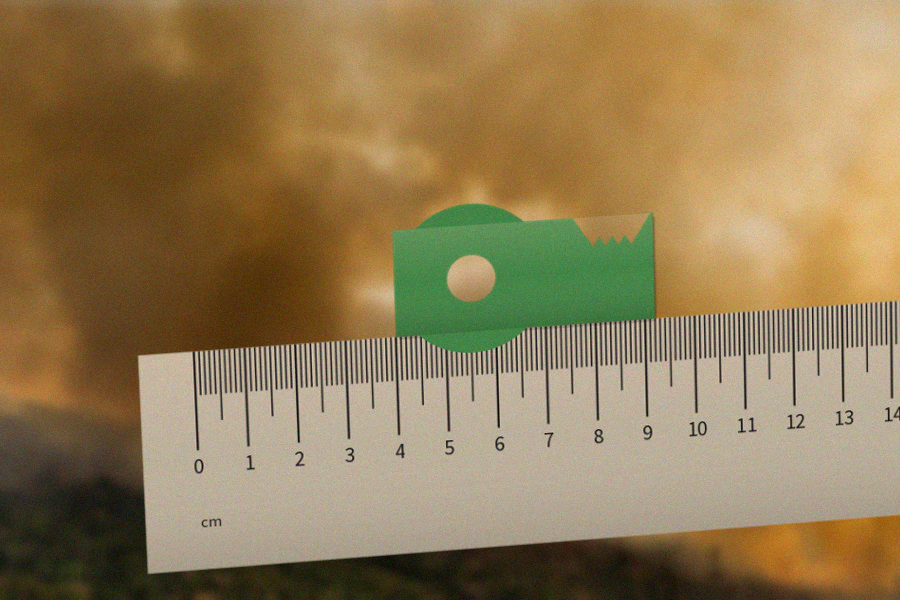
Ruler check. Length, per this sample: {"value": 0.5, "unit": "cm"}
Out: {"value": 5.2, "unit": "cm"}
